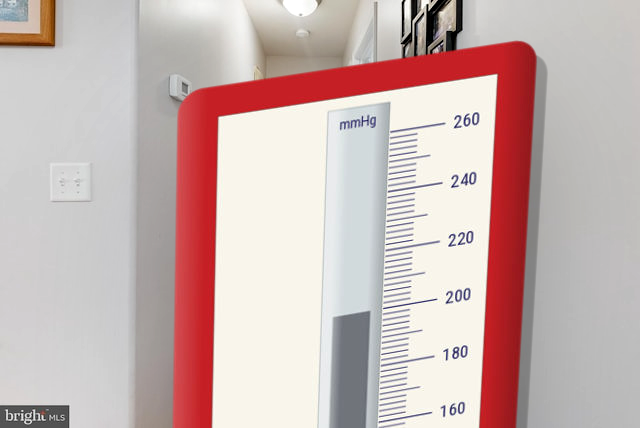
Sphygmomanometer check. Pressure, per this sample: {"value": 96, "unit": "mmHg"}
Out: {"value": 200, "unit": "mmHg"}
